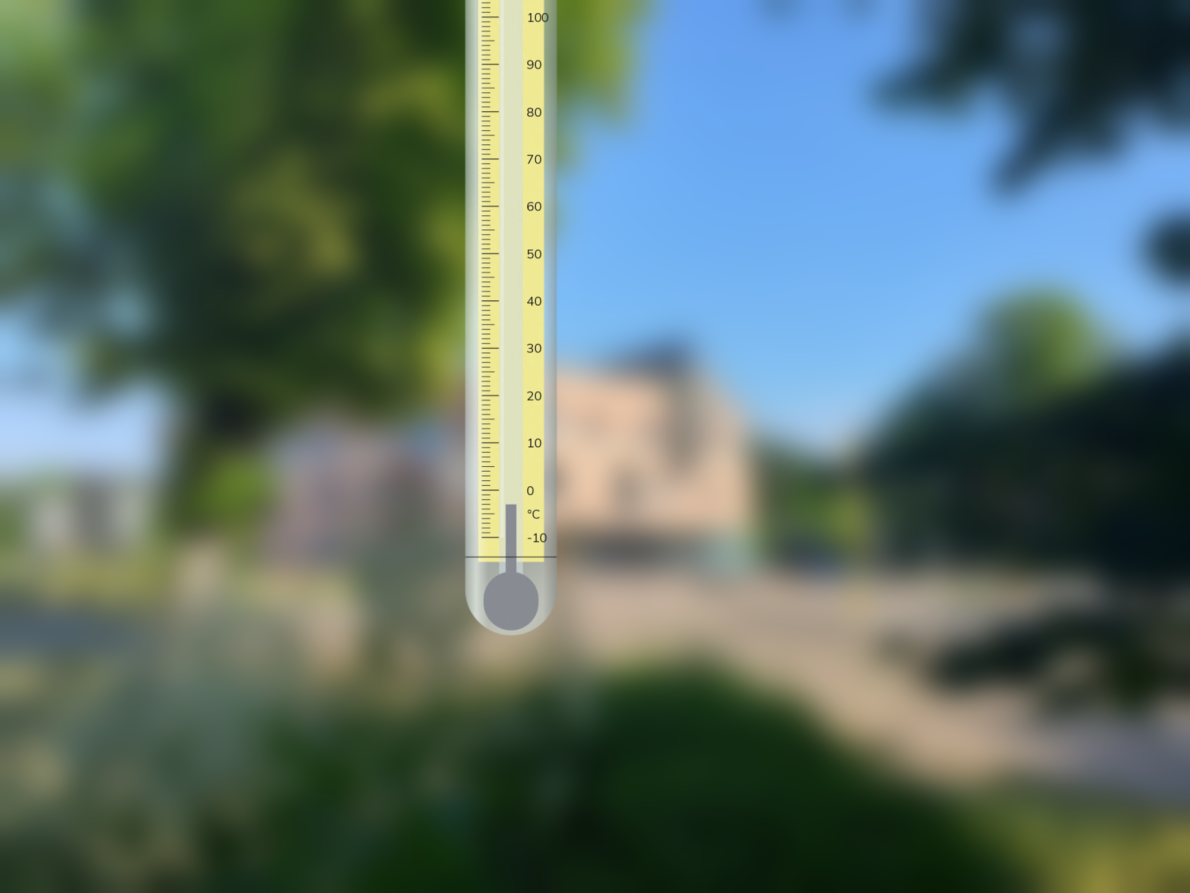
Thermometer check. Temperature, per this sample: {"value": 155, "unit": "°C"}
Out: {"value": -3, "unit": "°C"}
